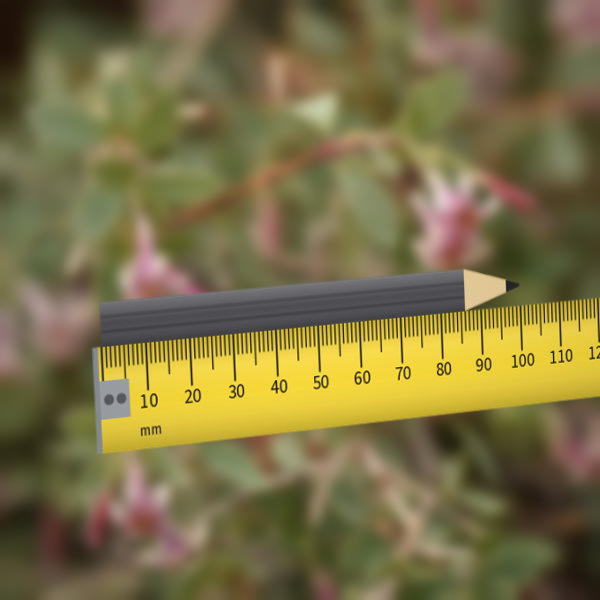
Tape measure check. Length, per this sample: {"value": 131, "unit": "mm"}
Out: {"value": 100, "unit": "mm"}
